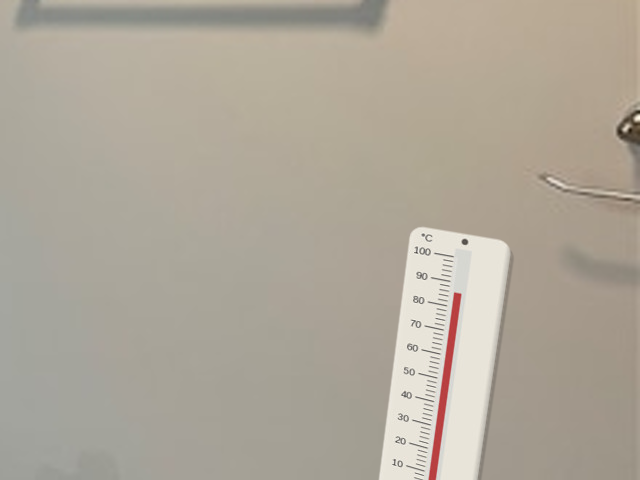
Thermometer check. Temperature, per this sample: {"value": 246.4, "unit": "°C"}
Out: {"value": 86, "unit": "°C"}
